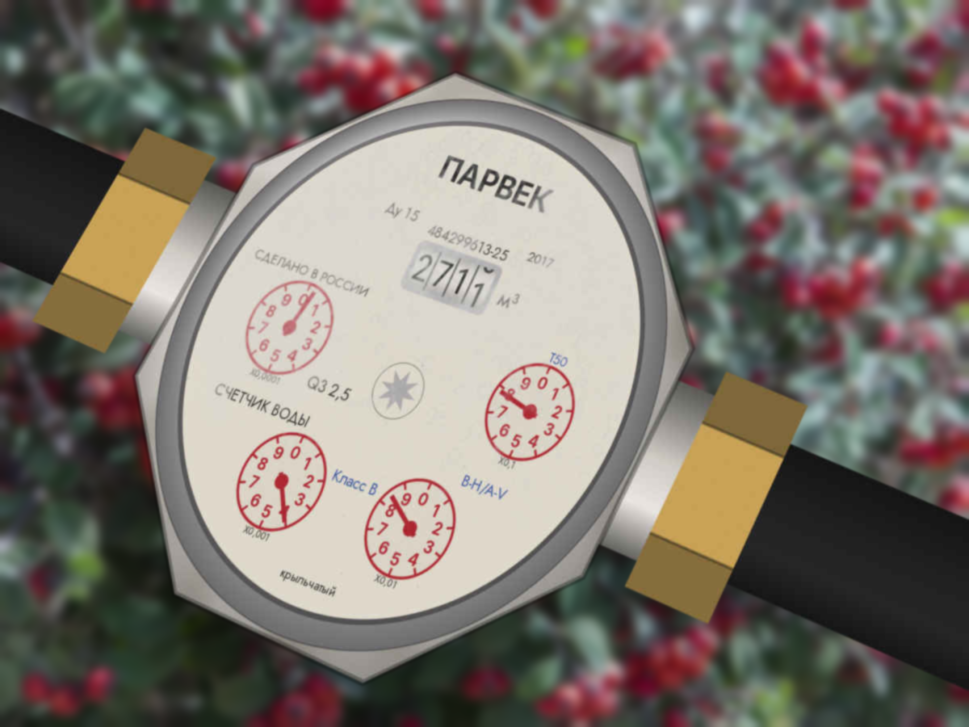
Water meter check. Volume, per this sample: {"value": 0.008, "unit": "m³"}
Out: {"value": 2710.7840, "unit": "m³"}
